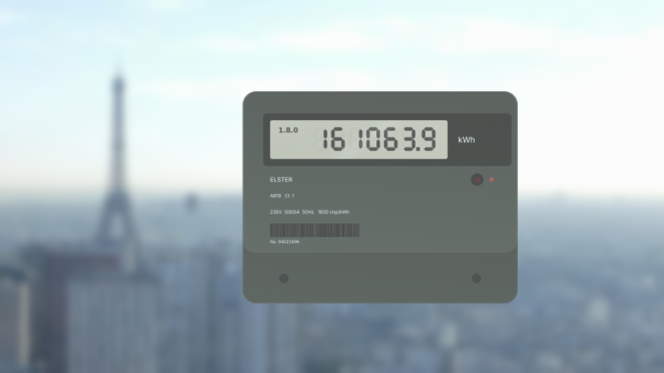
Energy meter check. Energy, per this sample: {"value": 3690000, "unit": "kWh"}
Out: {"value": 161063.9, "unit": "kWh"}
